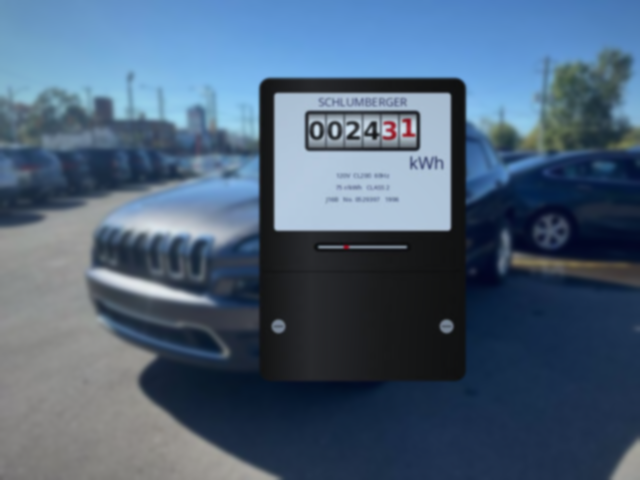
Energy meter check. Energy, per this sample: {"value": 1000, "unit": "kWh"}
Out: {"value": 24.31, "unit": "kWh"}
